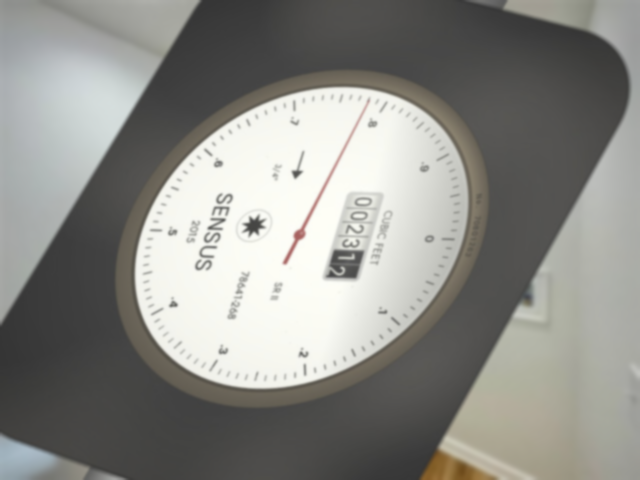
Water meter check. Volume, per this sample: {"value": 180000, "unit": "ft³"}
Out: {"value": 2311.78, "unit": "ft³"}
